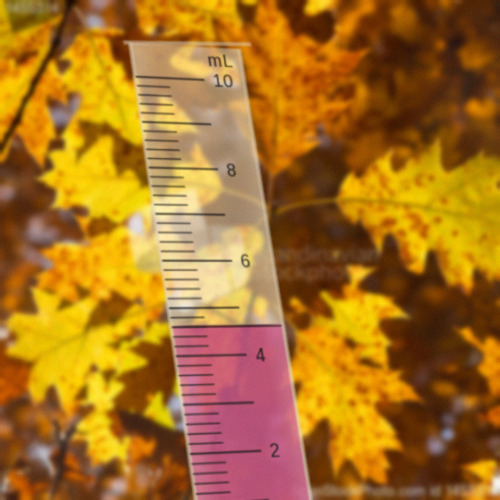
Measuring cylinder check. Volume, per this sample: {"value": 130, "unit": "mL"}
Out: {"value": 4.6, "unit": "mL"}
